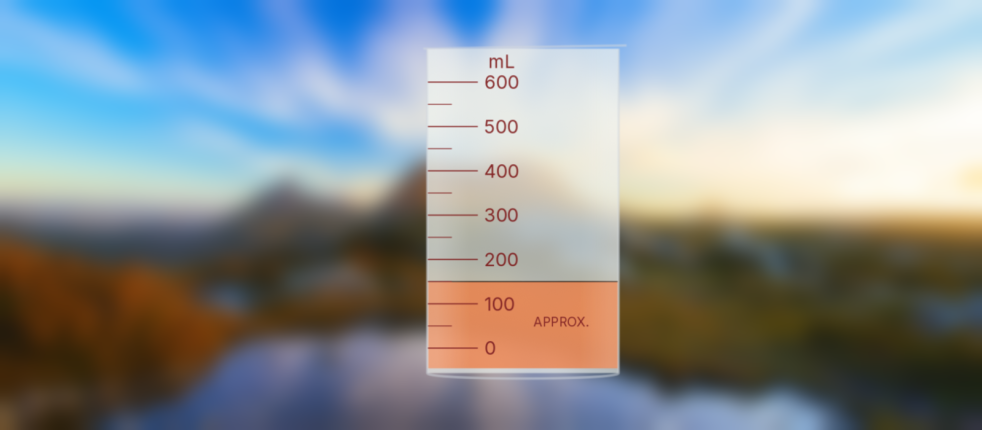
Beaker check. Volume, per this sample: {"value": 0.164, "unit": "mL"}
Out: {"value": 150, "unit": "mL"}
